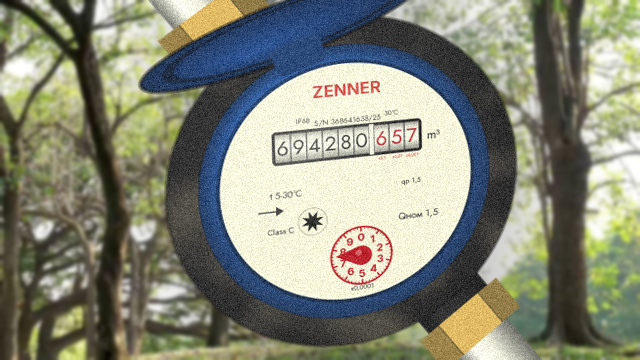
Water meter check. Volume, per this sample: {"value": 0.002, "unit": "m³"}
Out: {"value": 694280.6577, "unit": "m³"}
